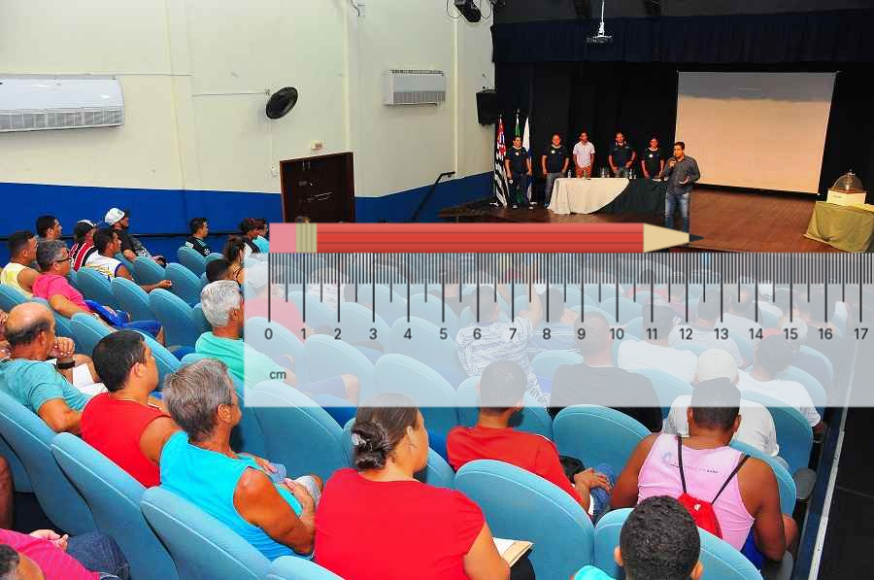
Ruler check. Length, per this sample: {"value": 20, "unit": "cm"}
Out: {"value": 12.5, "unit": "cm"}
